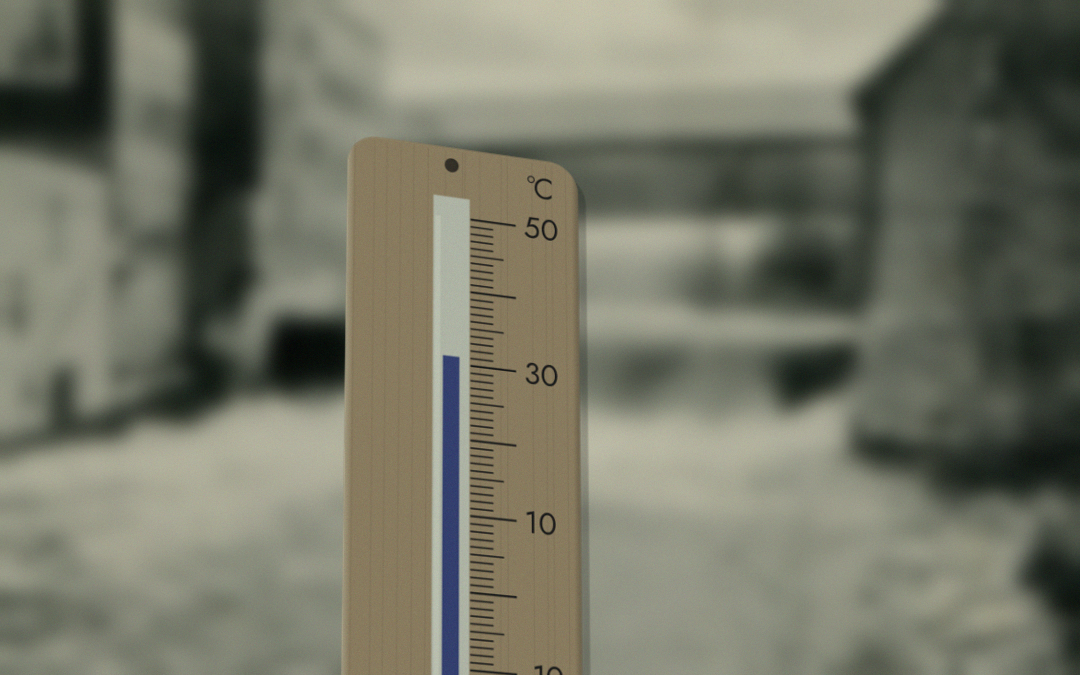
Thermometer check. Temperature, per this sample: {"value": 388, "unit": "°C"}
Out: {"value": 31, "unit": "°C"}
